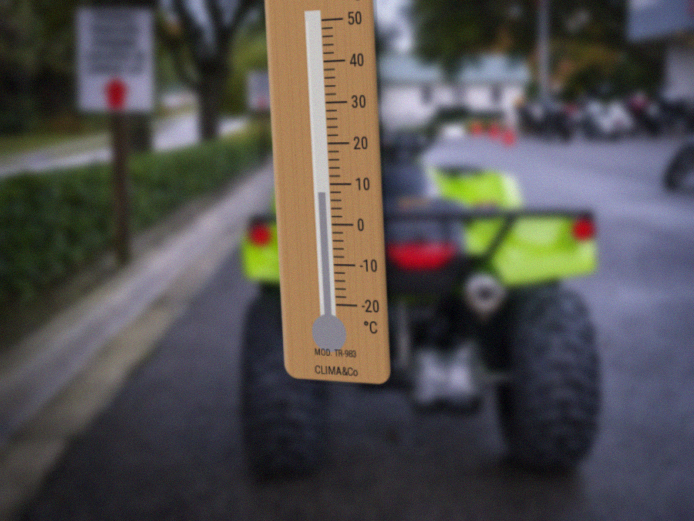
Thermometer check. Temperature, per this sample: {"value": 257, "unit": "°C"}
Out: {"value": 8, "unit": "°C"}
